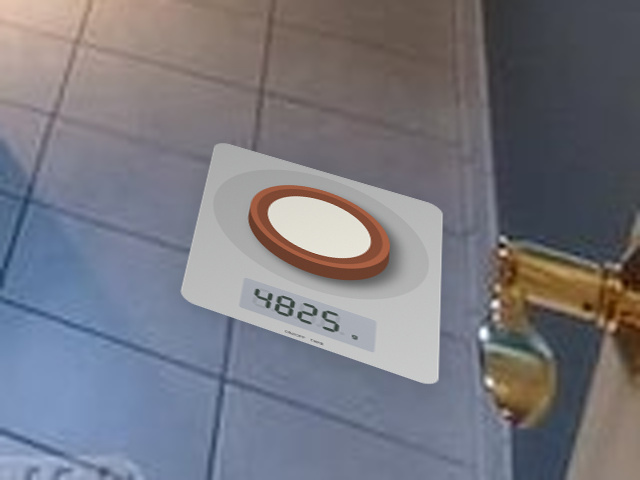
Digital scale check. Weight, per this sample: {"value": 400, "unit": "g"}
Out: {"value": 4825, "unit": "g"}
